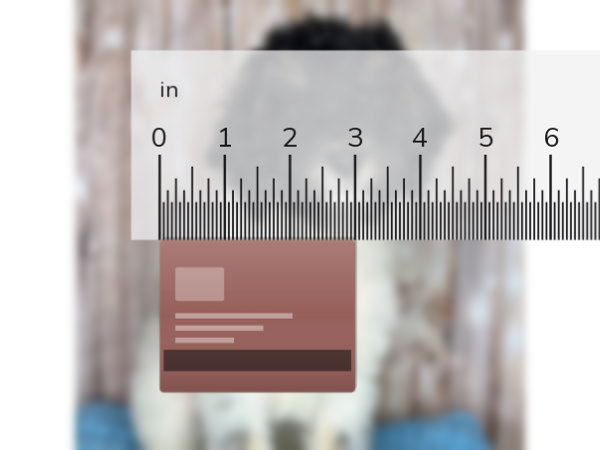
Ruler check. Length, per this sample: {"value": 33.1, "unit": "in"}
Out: {"value": 3, "unit": "in"}
